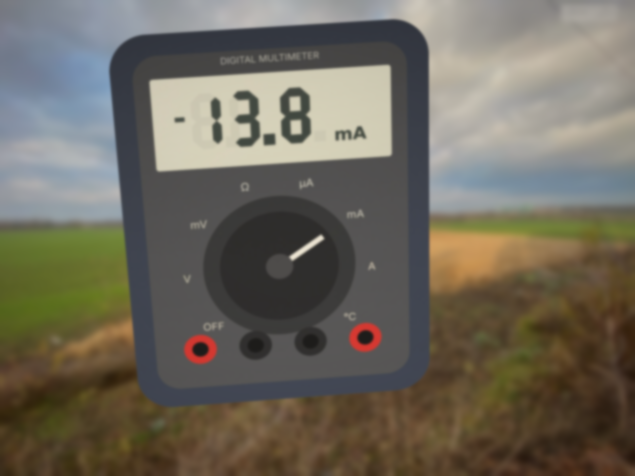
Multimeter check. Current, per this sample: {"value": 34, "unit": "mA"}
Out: {"value": -13.8, "unit": "mA"}
